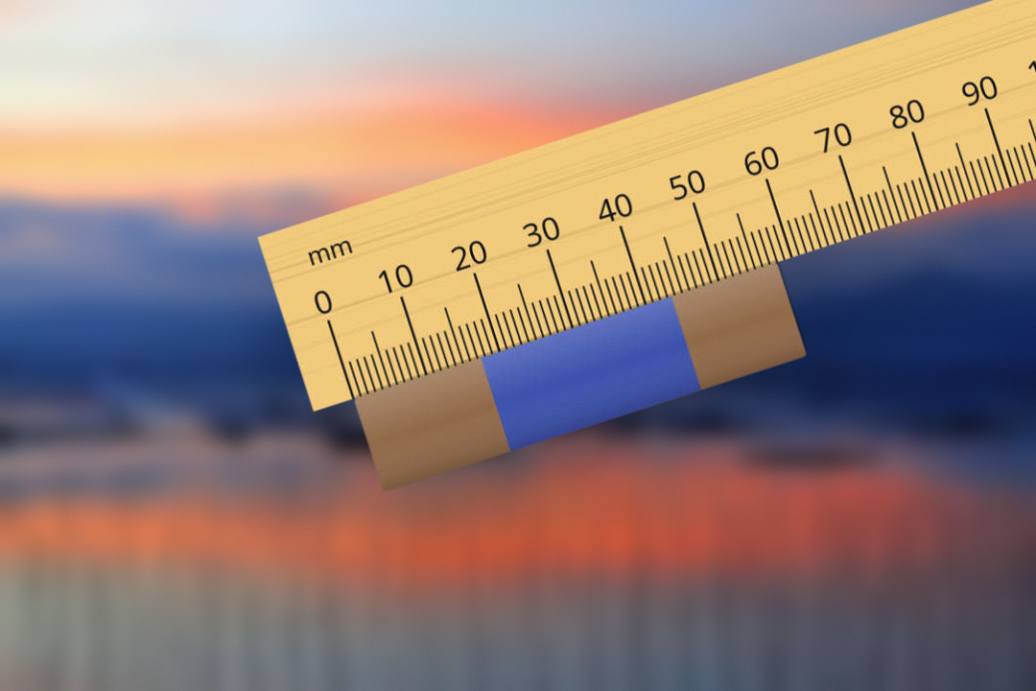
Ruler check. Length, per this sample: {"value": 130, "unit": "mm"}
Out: {"value": 58, "unit": "mm"}
